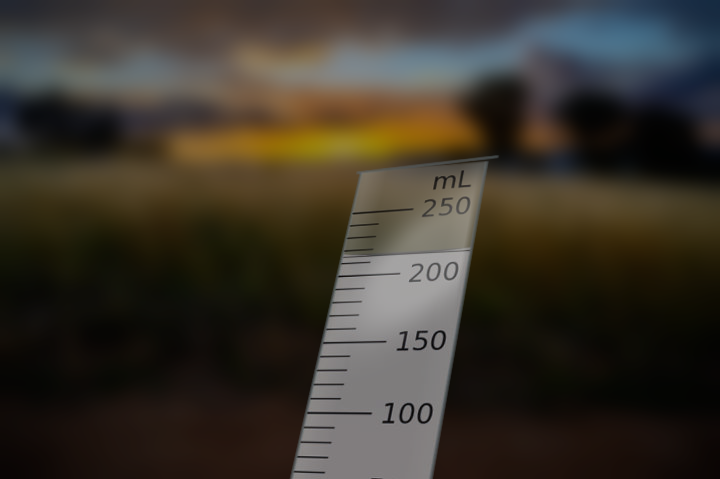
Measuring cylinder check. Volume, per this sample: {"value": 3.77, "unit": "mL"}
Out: {"value": 215, "unit": "mL"}
